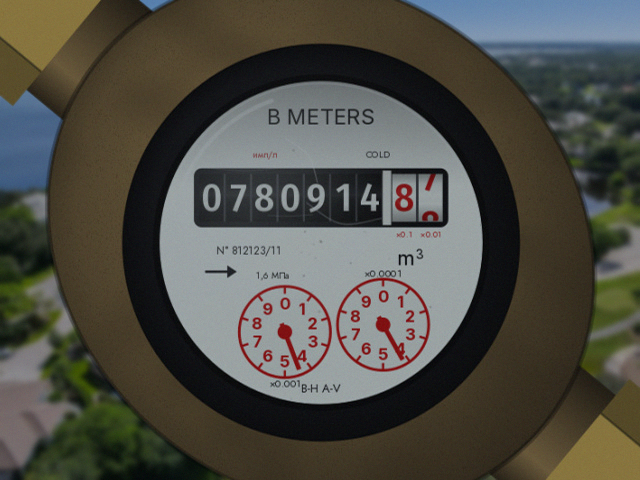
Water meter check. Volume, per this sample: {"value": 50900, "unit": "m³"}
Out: {"value": 780914.8744, "unit": "m³"}
